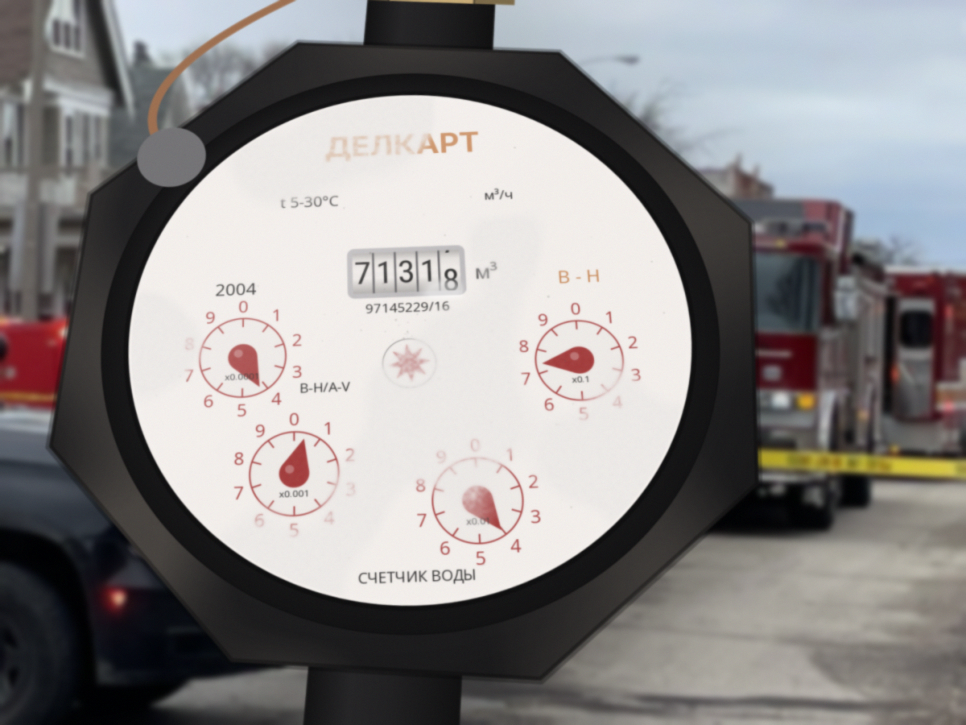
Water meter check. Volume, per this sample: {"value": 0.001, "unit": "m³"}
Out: {"value": 71317.7404, "unit": "m³"}
